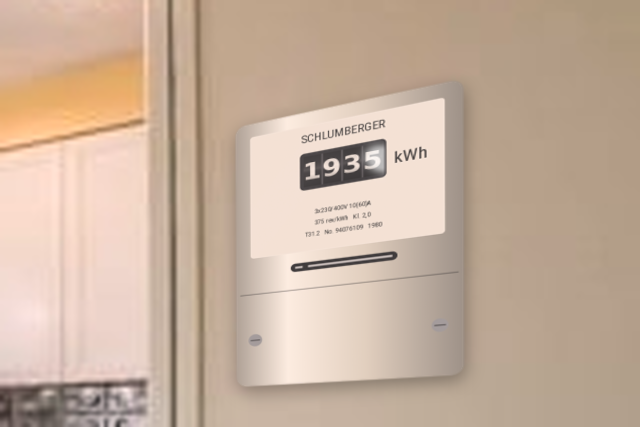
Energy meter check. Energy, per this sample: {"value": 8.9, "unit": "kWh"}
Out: {"value": 1935, "unit": "kWh"}
